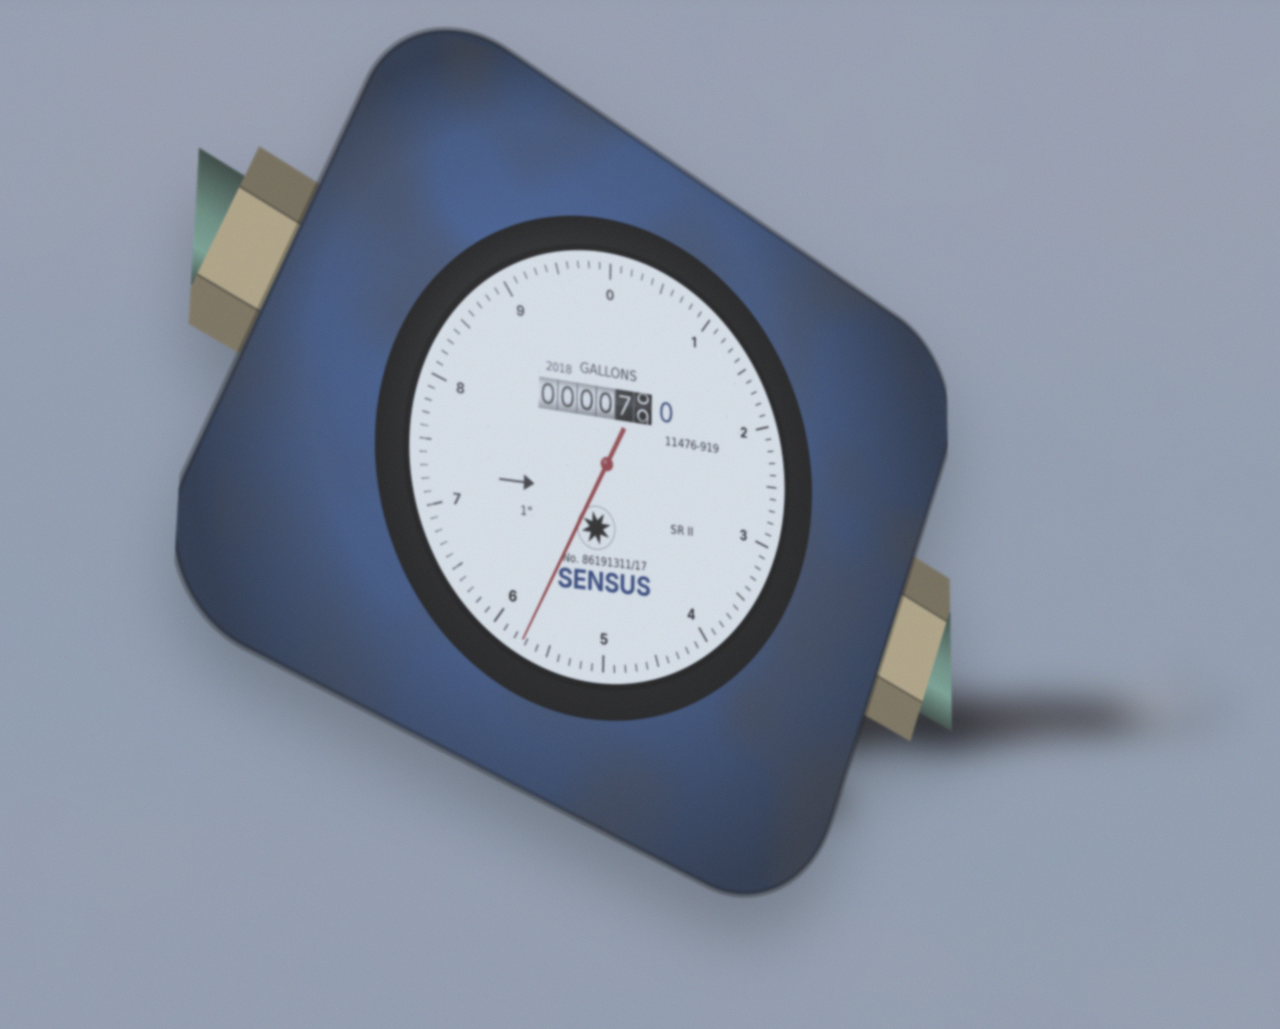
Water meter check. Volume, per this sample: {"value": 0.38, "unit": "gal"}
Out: {"value": 785.7, "unit": "gal"}
